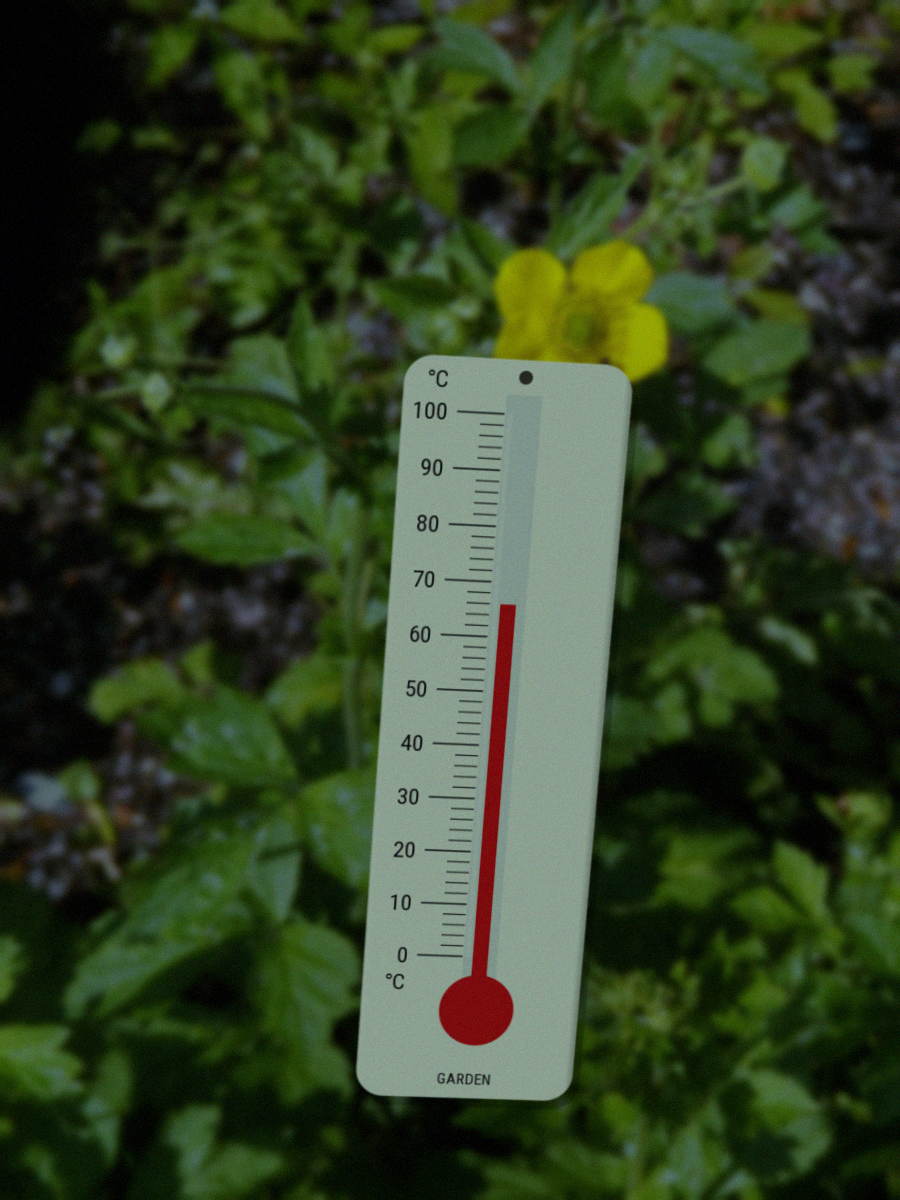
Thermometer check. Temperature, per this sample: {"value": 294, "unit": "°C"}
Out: {"value": 66, "unit": "°C"}
